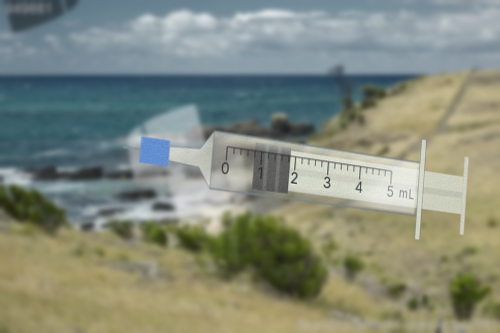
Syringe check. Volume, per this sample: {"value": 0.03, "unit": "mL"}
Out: {"value": 0.8, "unit": "mL"}
